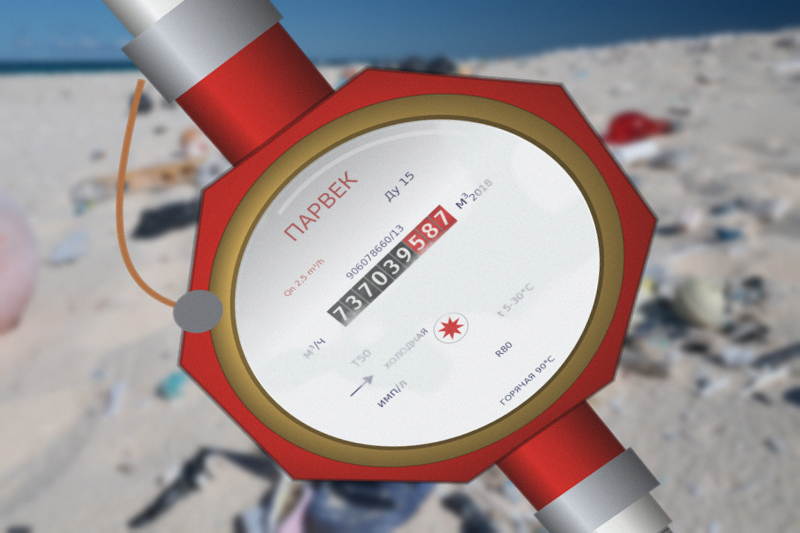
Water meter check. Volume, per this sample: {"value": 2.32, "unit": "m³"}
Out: {"value": 737039.587, "unit": "m³"}
